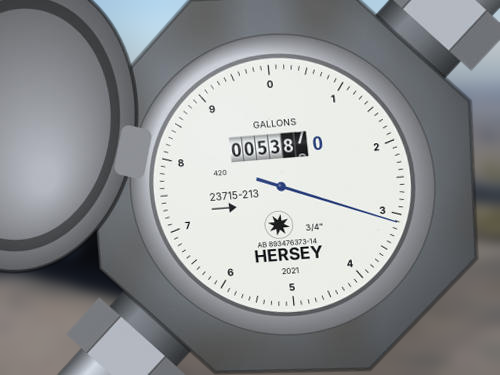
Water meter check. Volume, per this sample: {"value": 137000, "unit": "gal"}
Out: {"value": 53873.1, "unit": "gal"}
